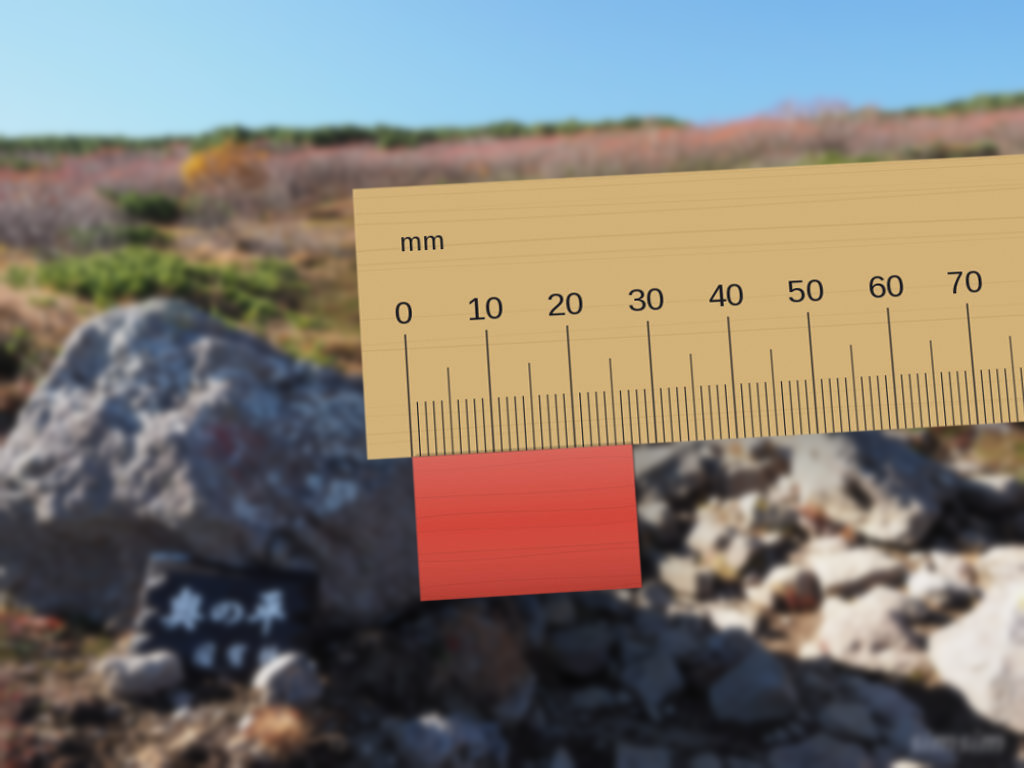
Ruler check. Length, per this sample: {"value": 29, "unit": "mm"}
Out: {"value": 27, "unit": "mm"}
